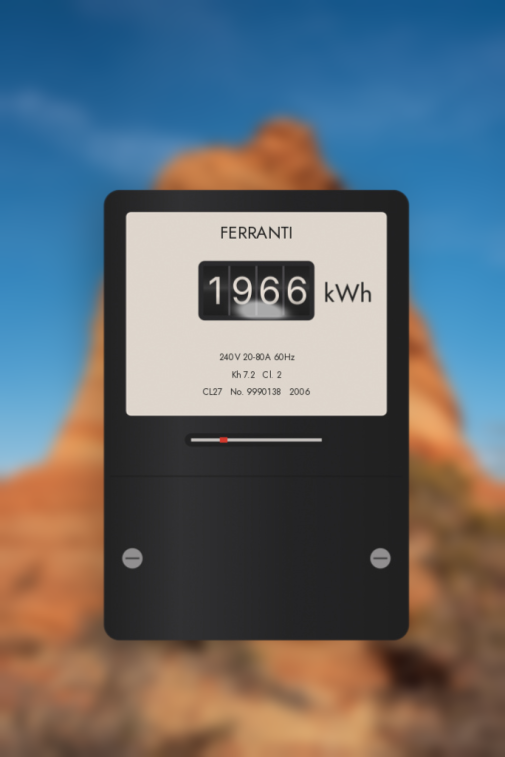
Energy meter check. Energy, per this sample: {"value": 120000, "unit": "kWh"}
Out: {"value": 1966, "unit": "kWh"}
